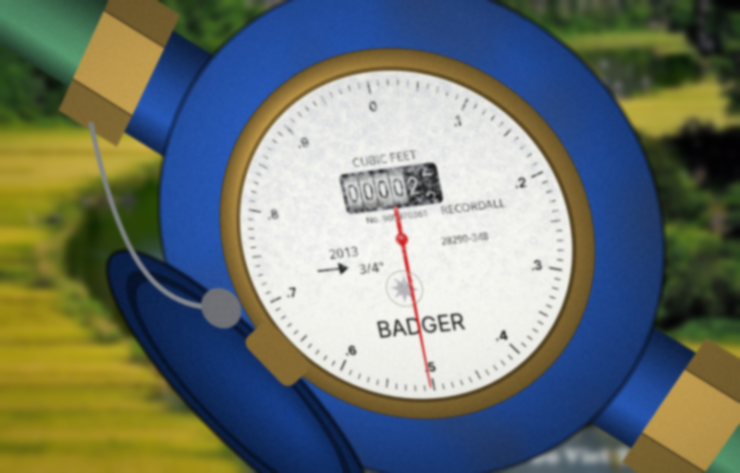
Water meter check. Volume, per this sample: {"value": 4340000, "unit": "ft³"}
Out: {"value": 22.50, "unit": "ft³"}
